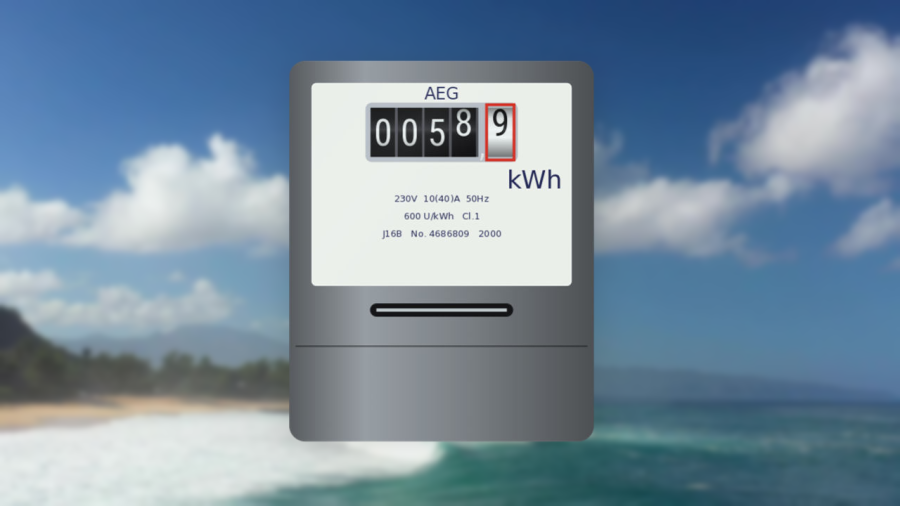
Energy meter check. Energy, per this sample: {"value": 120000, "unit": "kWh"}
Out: {"value": 58.9, "unit": "kWh"}
